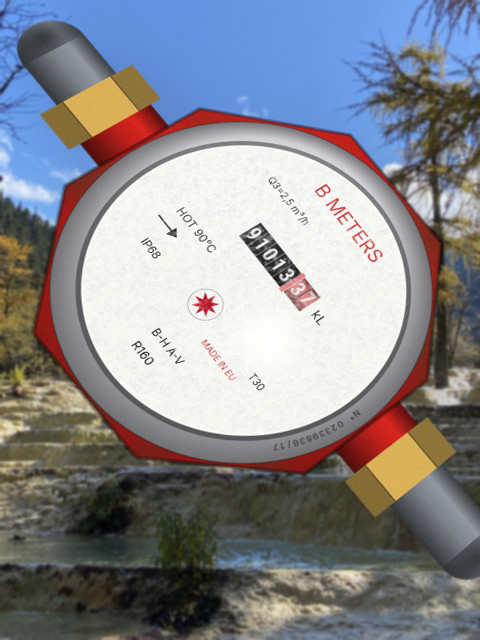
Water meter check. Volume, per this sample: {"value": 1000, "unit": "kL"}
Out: {"value": 91013.37, "unit": "kL"}
